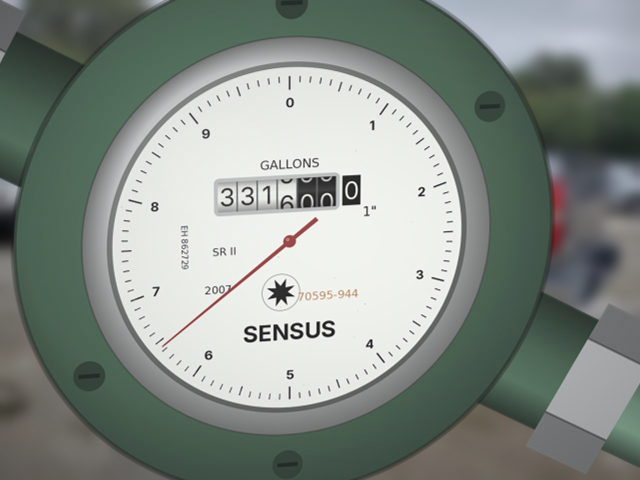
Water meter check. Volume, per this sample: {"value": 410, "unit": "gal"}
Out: {"value": 3315996.4, "unit": "gal"}
